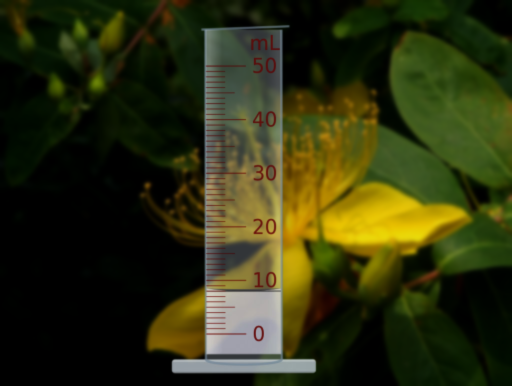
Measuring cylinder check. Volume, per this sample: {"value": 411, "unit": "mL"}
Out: {"value": 8, "unit": "mL"}
